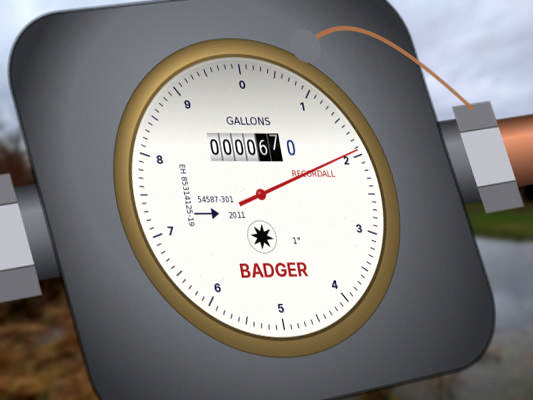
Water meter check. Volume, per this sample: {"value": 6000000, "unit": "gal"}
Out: {"value": 671.9, "unit": "gal"}
